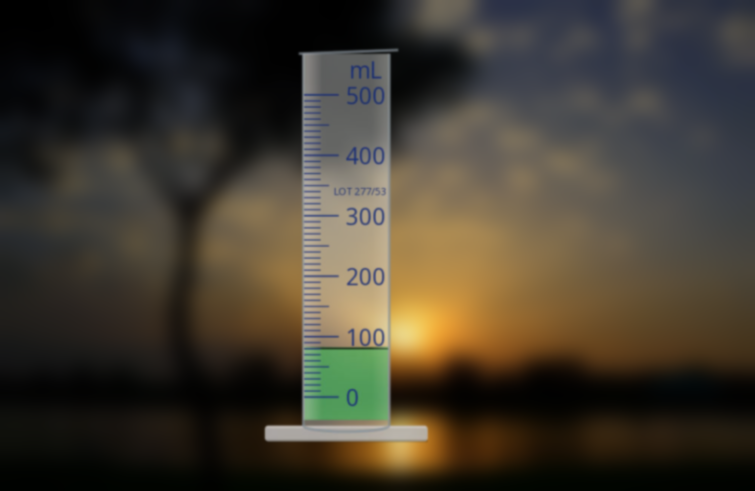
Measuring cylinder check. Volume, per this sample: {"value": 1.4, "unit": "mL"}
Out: {"value": 80, "unit": "mL"}
